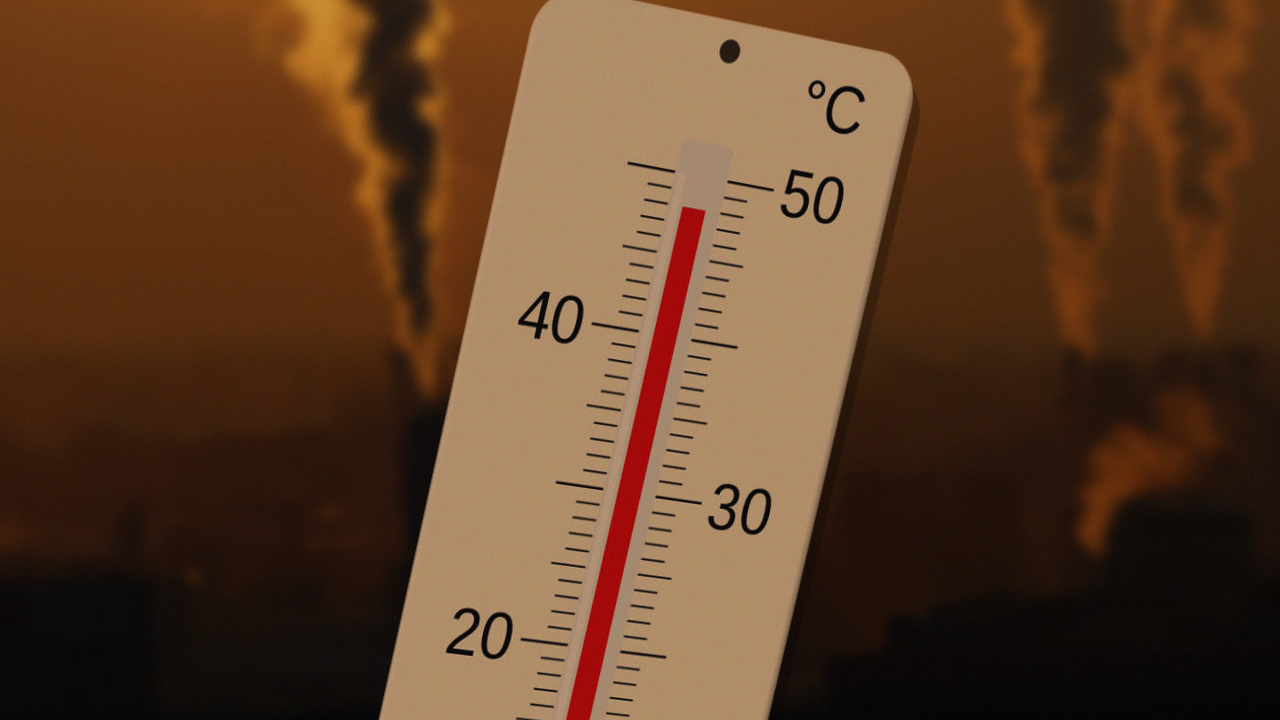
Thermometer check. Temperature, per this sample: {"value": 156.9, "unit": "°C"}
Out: {"value": 48, "unit": "°C"}
